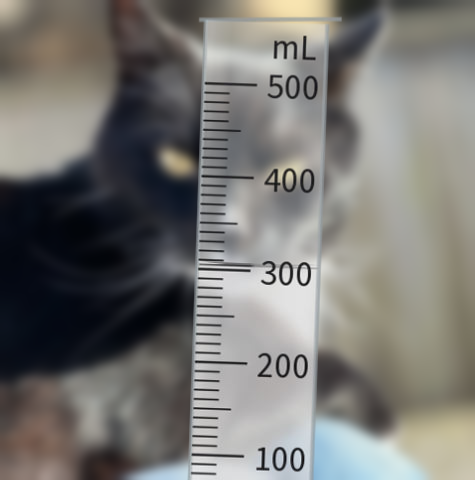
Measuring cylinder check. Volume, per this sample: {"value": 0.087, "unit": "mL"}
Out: {"value": 305, "unit": "mL"}
